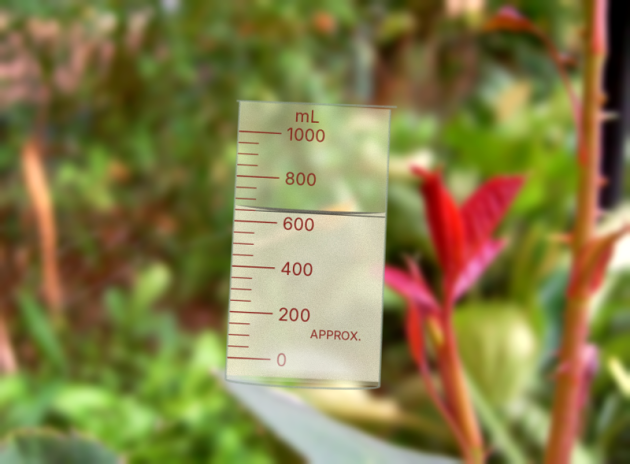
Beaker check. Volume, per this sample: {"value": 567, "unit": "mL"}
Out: {"value": 650, "unit": "mL"}
